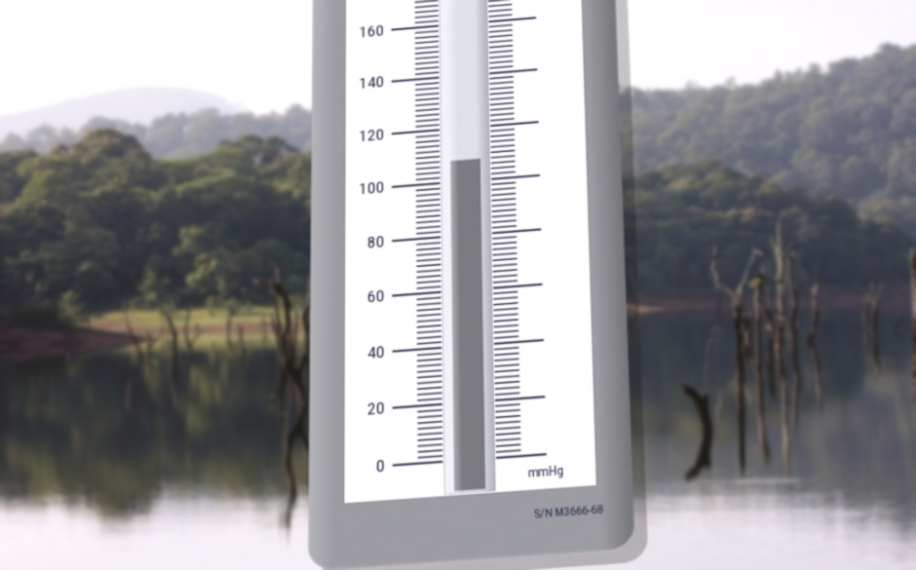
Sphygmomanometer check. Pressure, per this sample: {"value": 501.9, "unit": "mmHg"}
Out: {"value": 108, "unit": "mmHg"}
